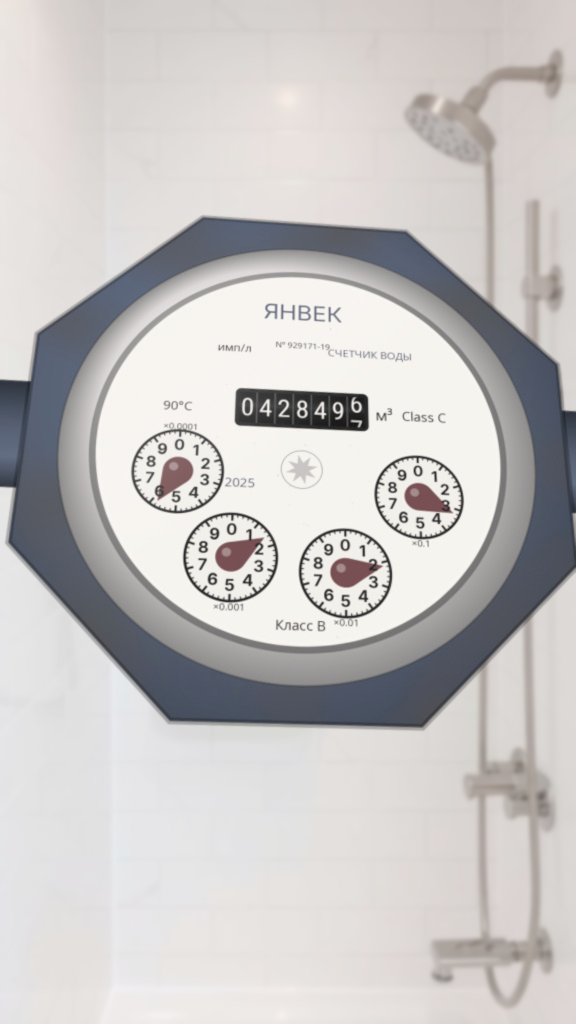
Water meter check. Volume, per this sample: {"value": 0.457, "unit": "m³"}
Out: {"value": 428496.3215, "unit": "m³"}
